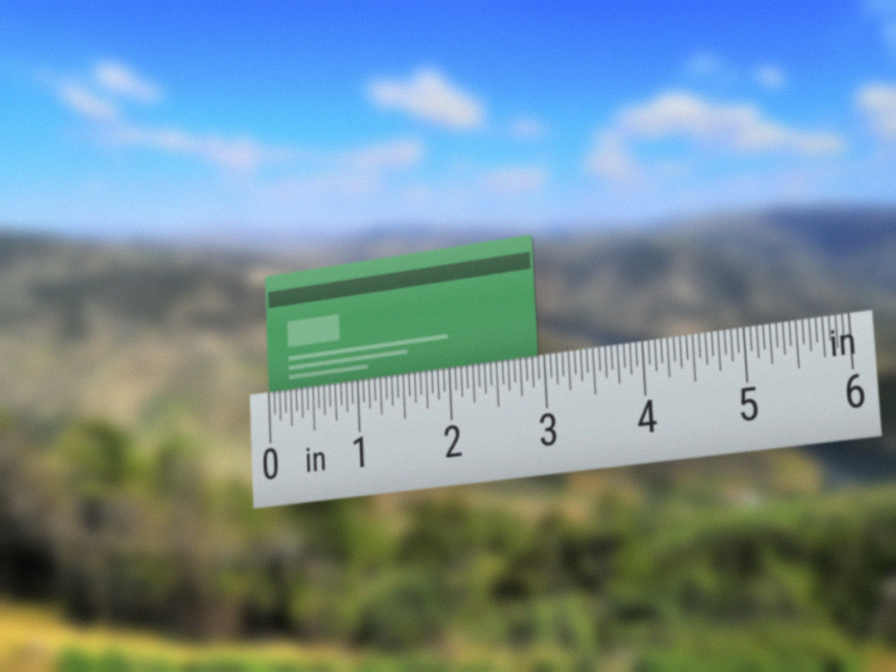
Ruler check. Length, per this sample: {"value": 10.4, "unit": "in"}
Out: {"value": 2.9375, "unit": "in"}
